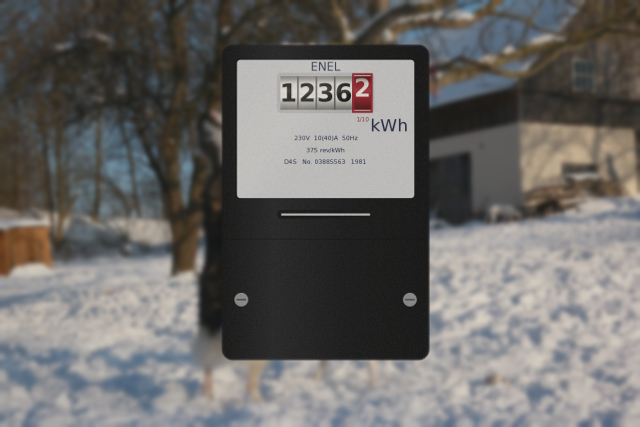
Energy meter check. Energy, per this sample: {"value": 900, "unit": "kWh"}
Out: {"value": 1236.2, "unit": "kWh"}
